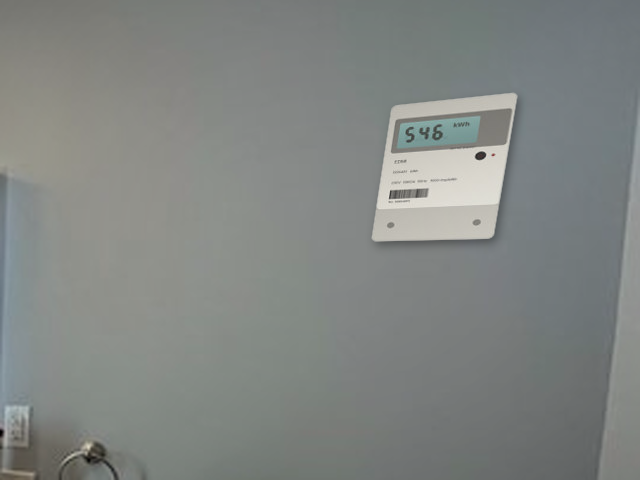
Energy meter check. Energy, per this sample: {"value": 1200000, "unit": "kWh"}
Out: {"value": 546, "unit": "kWh"}
